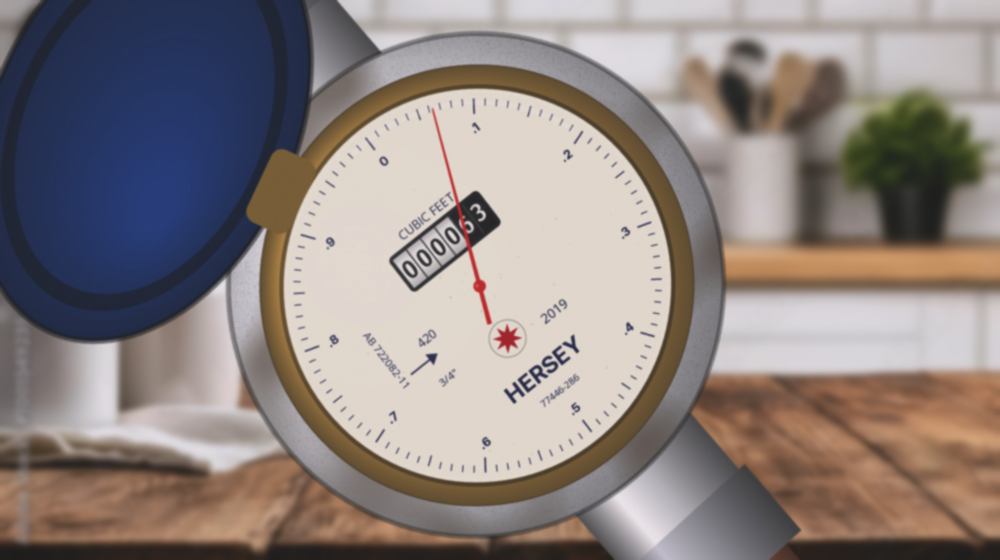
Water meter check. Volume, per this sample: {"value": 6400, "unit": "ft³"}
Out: {"value": 63.06, "unit": "ft³"}
